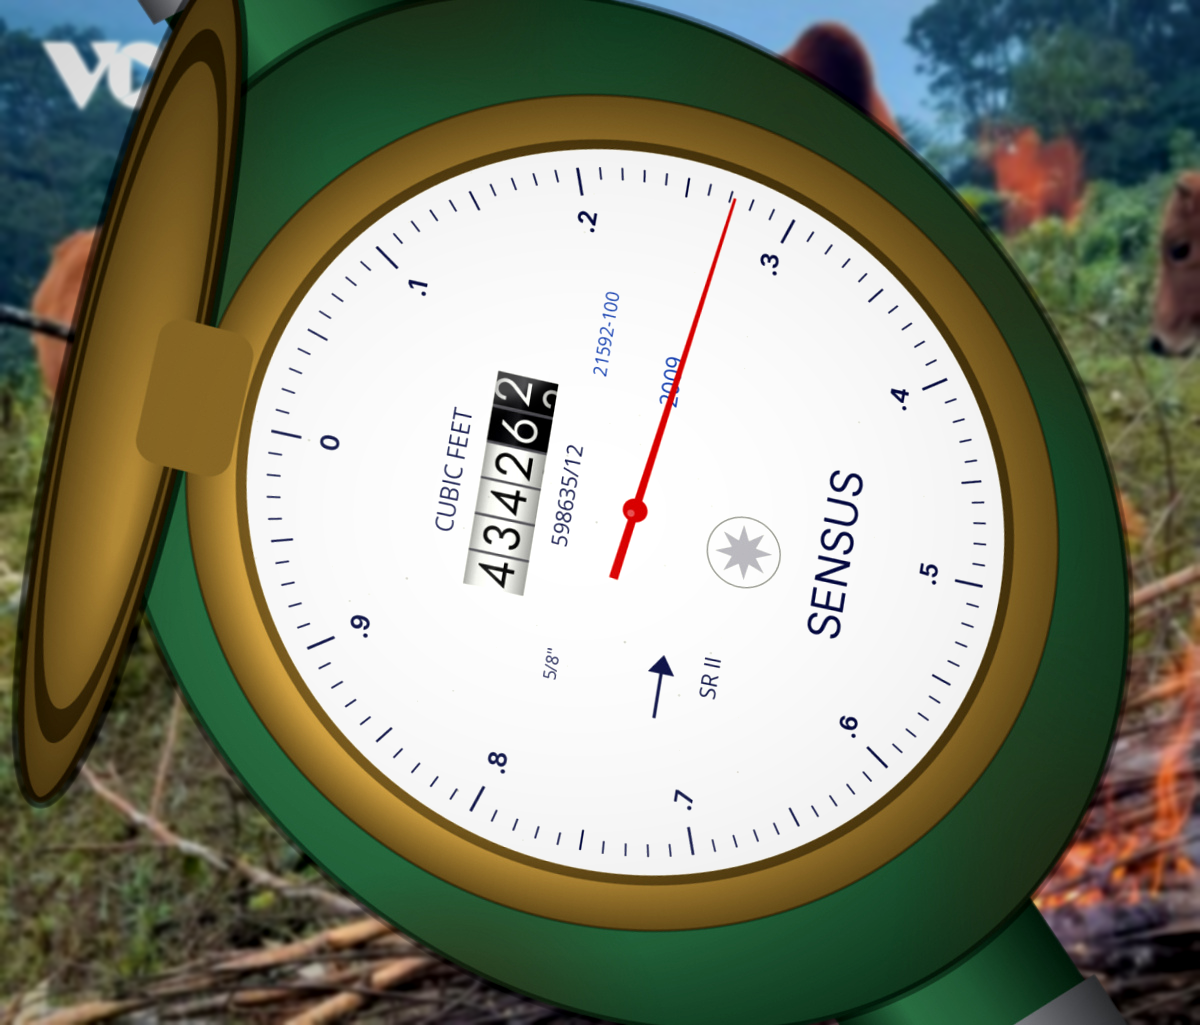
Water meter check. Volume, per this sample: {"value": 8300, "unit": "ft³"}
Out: {"value": 434262.27, "unit": "ft³"}
